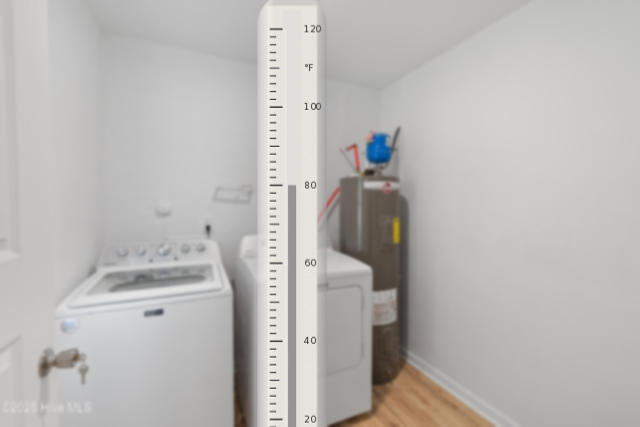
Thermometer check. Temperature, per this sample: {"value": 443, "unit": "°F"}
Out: {"value": 80, "unit": "°F"}
